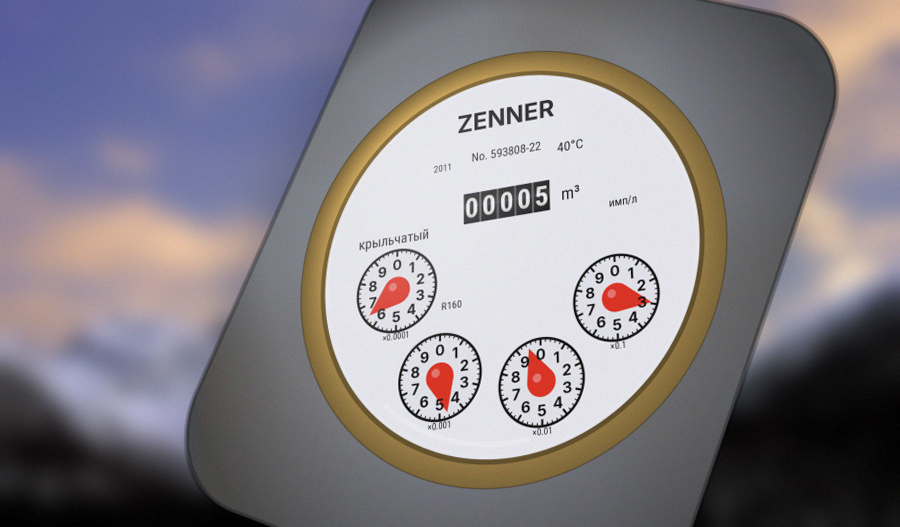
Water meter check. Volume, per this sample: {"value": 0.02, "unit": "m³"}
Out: {"value": 5.2946, "unit": "m³"}
